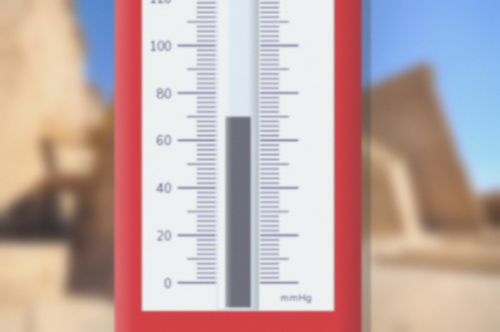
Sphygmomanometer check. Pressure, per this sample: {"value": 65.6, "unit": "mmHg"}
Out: {"value": 70, "unit": "mmHg"}
